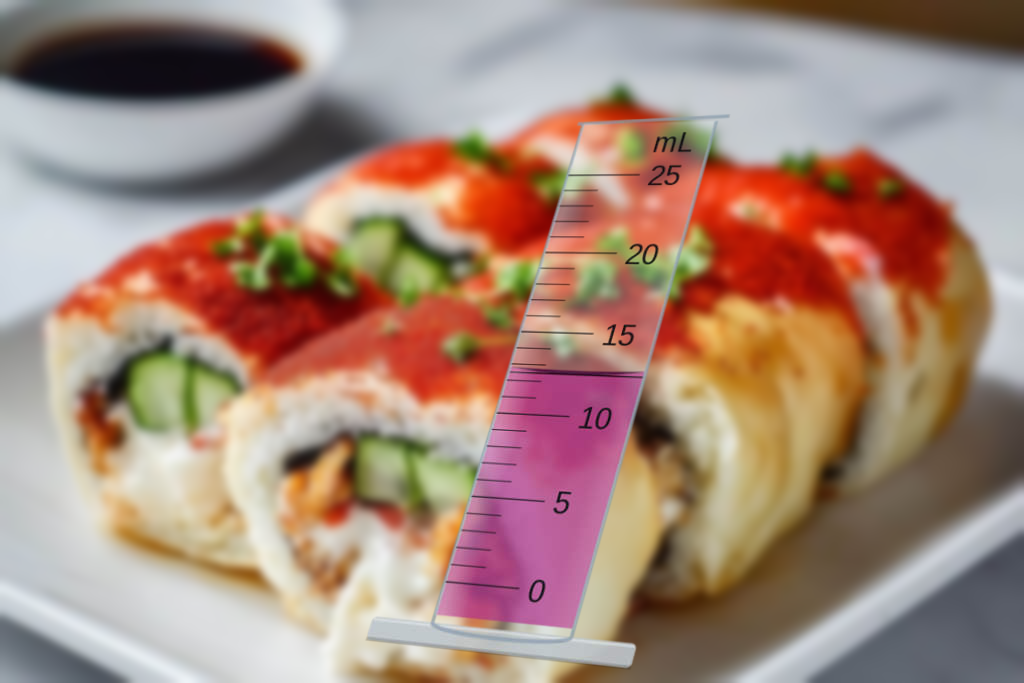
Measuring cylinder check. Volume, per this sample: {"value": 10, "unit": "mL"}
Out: {"value": 12.5, "unit": "mL"}
